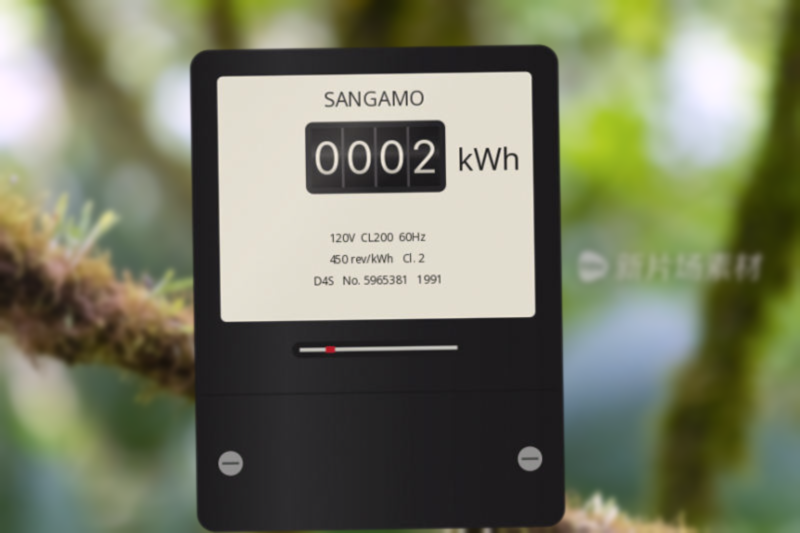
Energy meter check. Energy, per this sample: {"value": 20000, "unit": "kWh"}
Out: {"value": 2, "unit": "kWh"}
